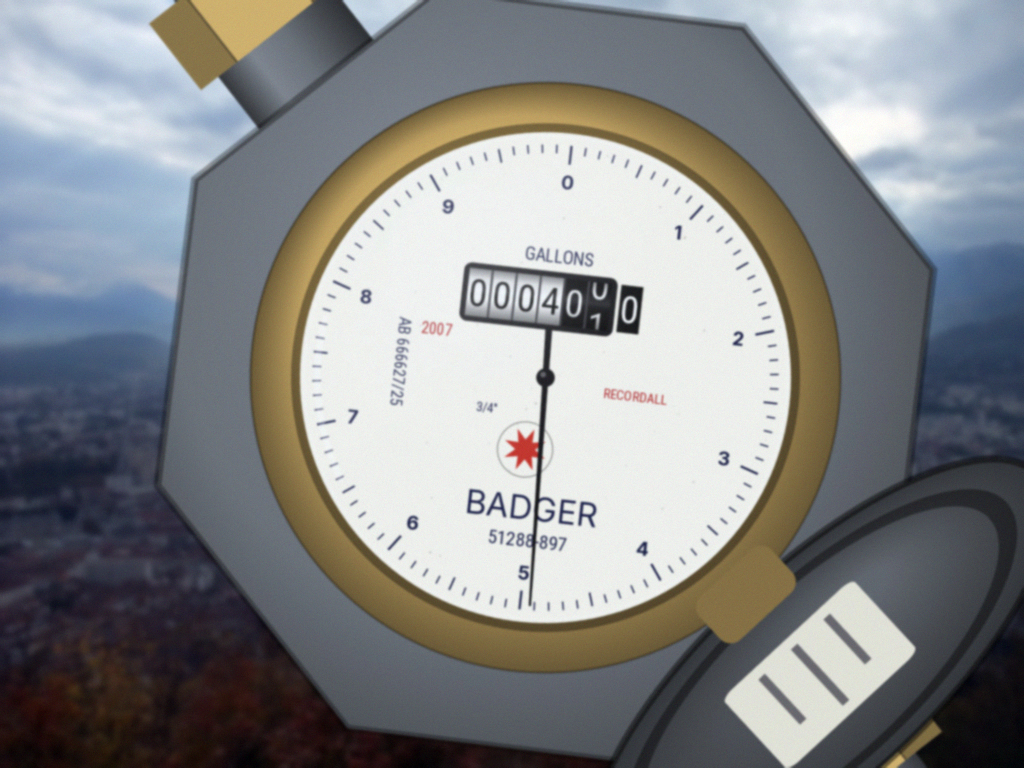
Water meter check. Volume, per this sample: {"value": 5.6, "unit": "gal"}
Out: {"value": 4004.9, "unit": "gal"}
